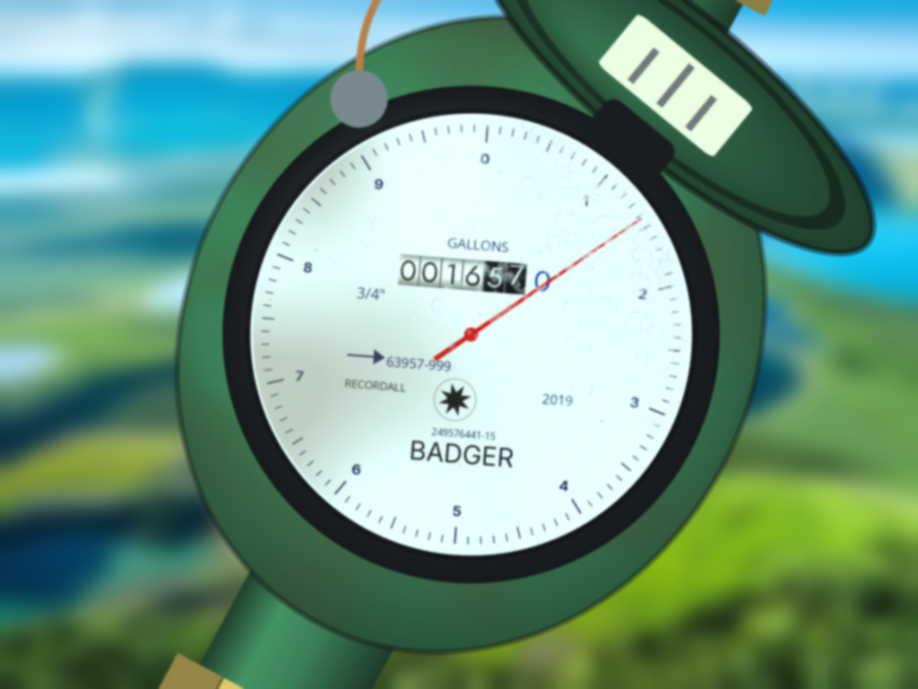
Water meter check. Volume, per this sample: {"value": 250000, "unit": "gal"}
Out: {"value": 16571.4, "unit": "gal"}
